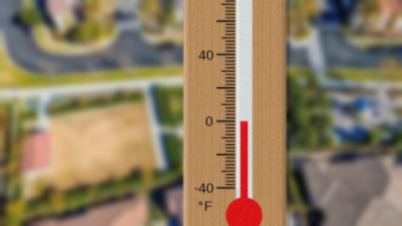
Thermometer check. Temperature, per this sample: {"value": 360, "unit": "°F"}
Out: {"value": 0, "unit": "°F"}
